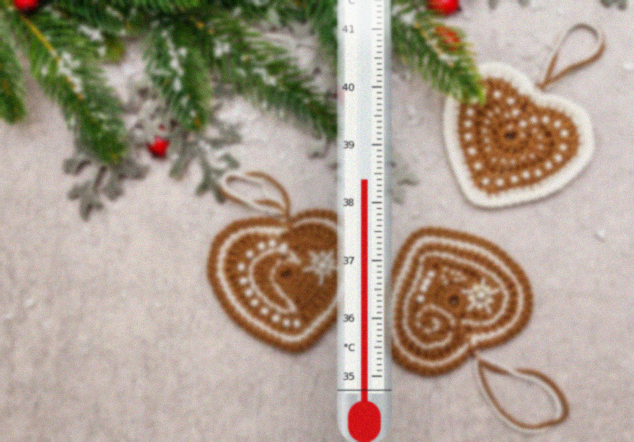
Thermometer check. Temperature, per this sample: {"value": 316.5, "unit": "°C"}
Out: {"value": 38.4, "unit": "°C"}
